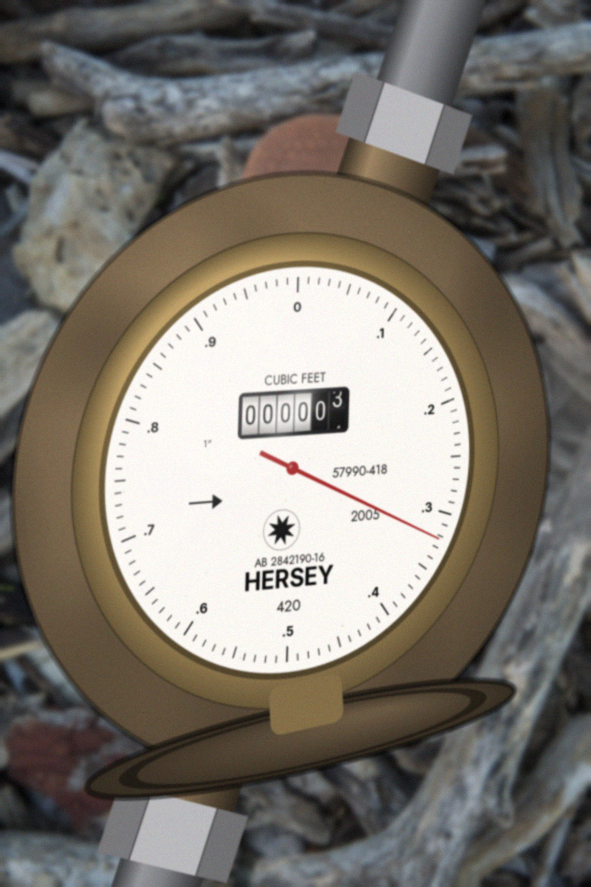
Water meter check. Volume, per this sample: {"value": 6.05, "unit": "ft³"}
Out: {"value": 3.32, "unit": "ft³"}
